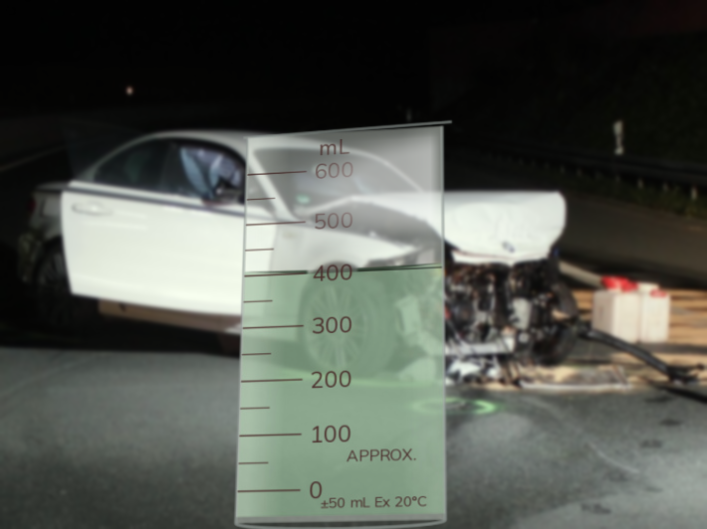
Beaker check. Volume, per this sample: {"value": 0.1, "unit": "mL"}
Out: {"value": 400, "unit": "mL"}
